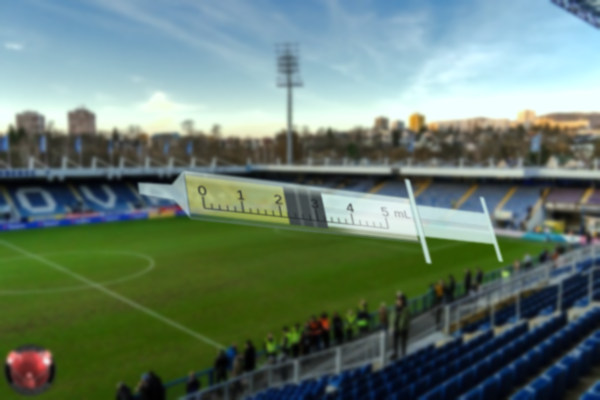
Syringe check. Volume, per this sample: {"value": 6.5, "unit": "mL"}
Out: {"value": 2.2, "unit": "mL"}
